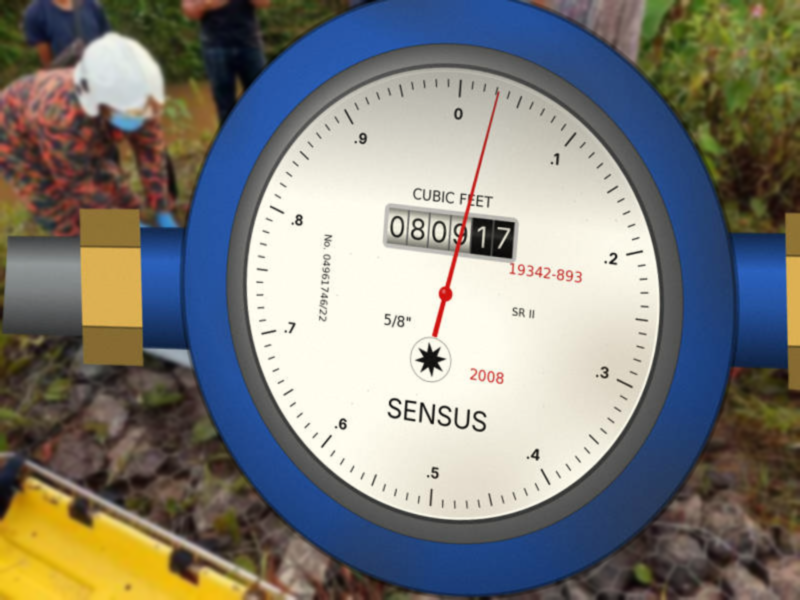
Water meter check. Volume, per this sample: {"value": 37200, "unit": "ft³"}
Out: {"value": 80917.03, "unit": "ft³"}
